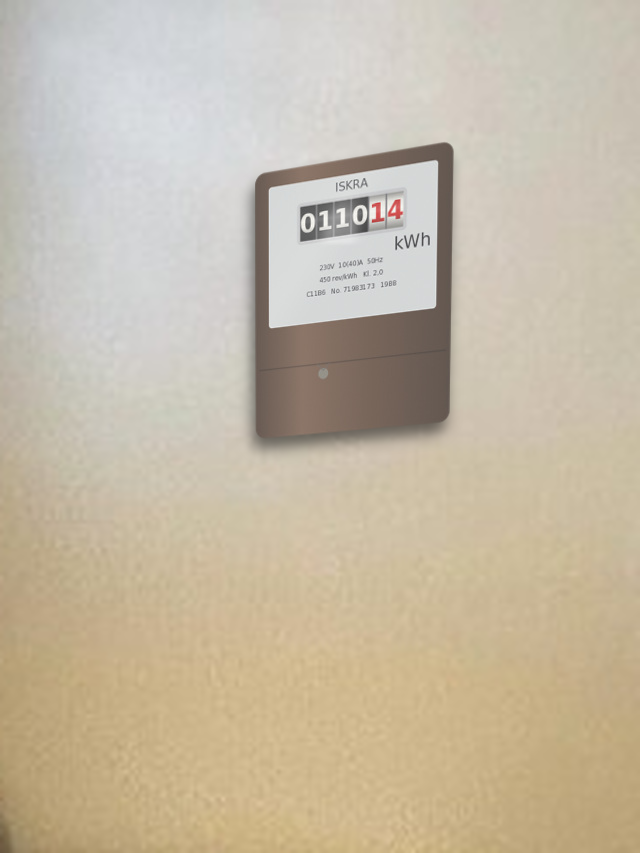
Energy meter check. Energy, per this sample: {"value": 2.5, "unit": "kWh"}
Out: {"value": 110.14, "unit": "kWh"}
